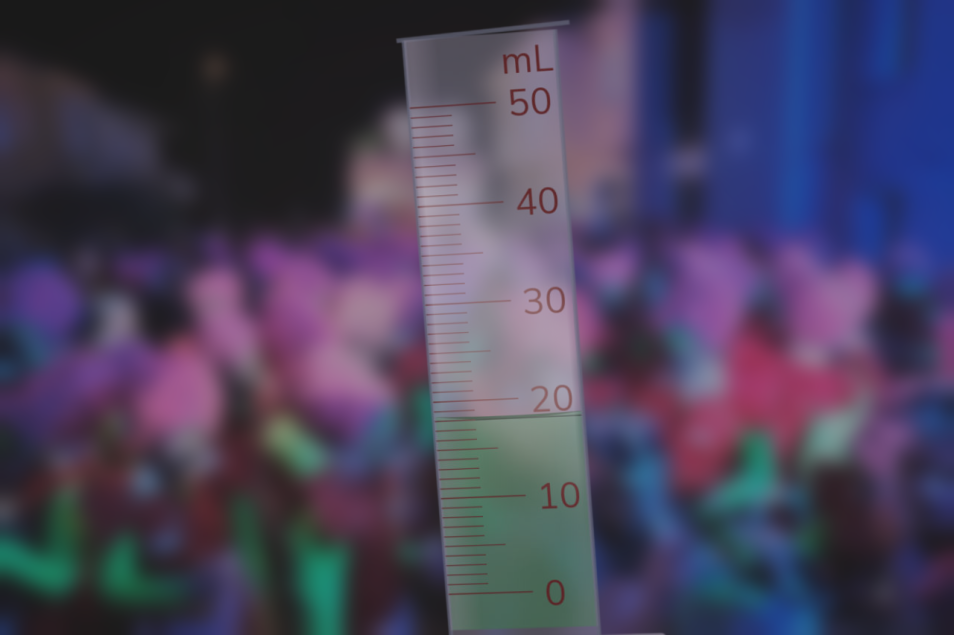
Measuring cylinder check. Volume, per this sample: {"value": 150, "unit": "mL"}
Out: {"value": 18, "unit": "mL"}
